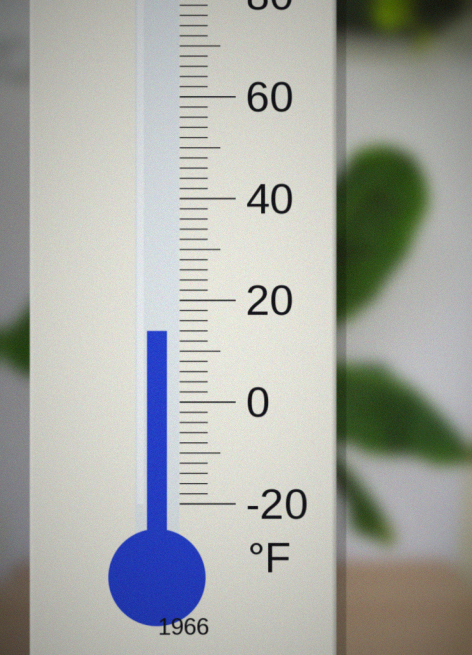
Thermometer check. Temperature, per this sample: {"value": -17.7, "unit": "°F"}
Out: {"value": 14, "unit": "°F"}
